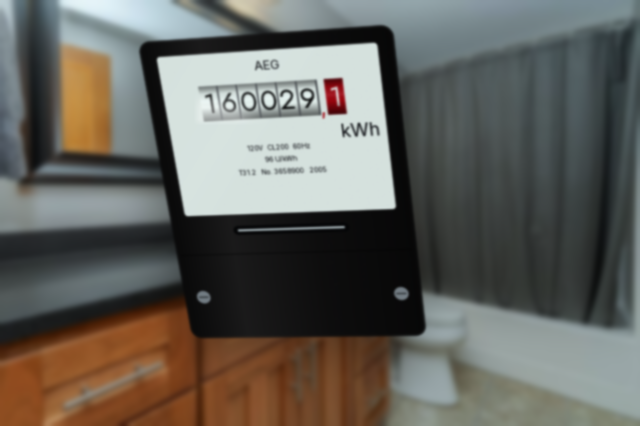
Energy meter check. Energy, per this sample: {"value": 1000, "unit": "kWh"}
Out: {"value": 160029.1, "unit": "kWh"}
